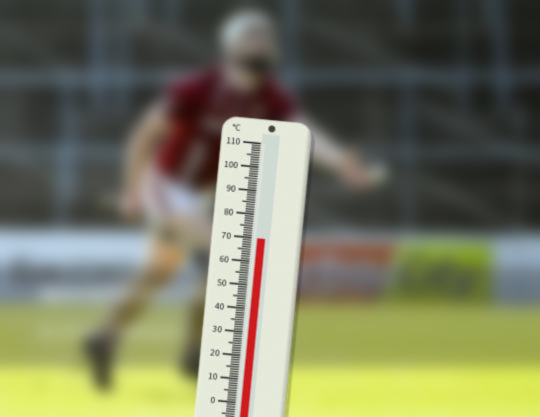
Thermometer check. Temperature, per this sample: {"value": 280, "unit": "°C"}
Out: {"value": 70, "unit": "°C"}
